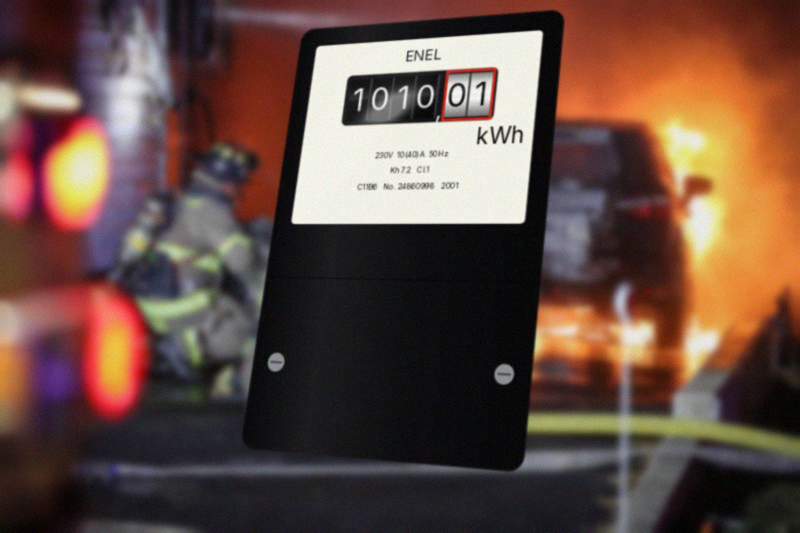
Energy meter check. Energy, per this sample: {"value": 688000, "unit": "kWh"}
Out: {"value": 1010.01, "unit": "kWh"}
